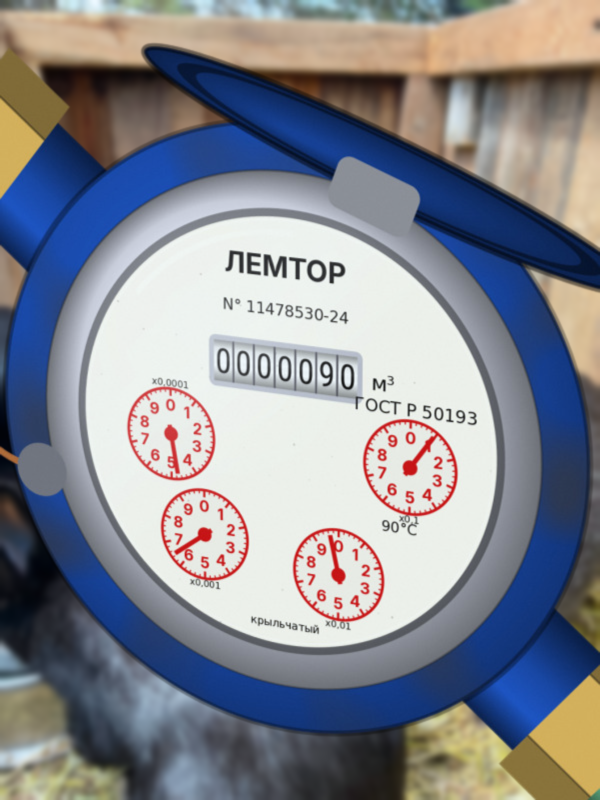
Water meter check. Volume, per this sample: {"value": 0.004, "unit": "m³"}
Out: {"value": 90.0964, "unit": "m³"}
